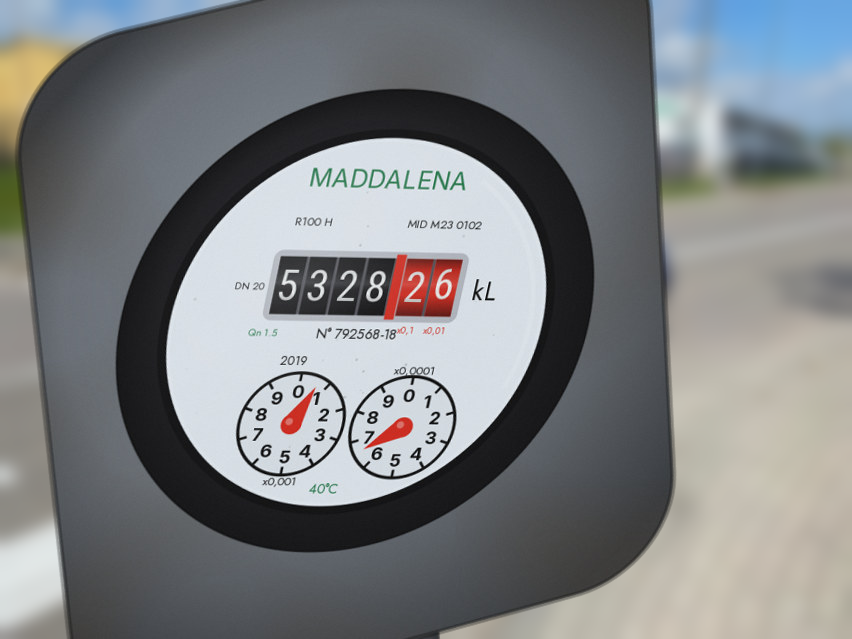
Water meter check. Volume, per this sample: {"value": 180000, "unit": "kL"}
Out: {"value": 5328.2606, "unit": "kL"}
